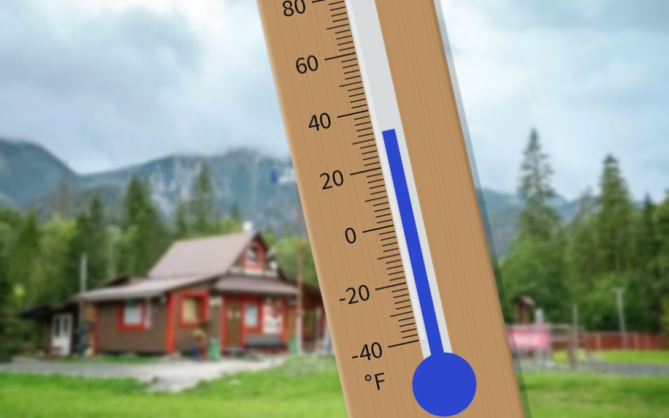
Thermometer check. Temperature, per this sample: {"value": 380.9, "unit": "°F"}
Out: {"value": 32, "unit": "°F"}
